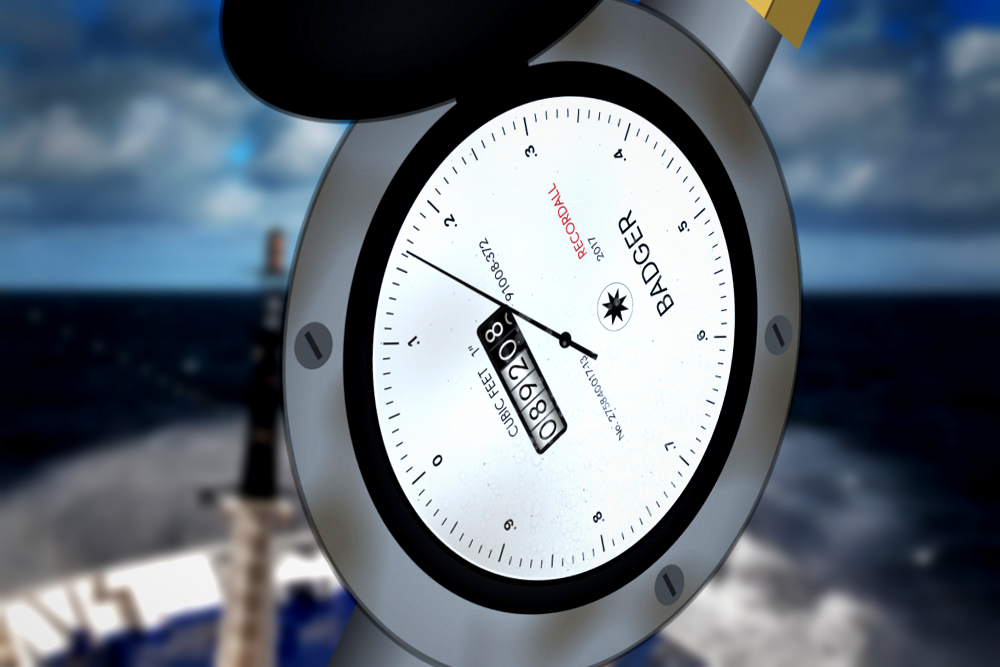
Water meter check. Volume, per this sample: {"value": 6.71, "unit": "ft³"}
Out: {"value": 89208.16, "unit": "ft³"}
